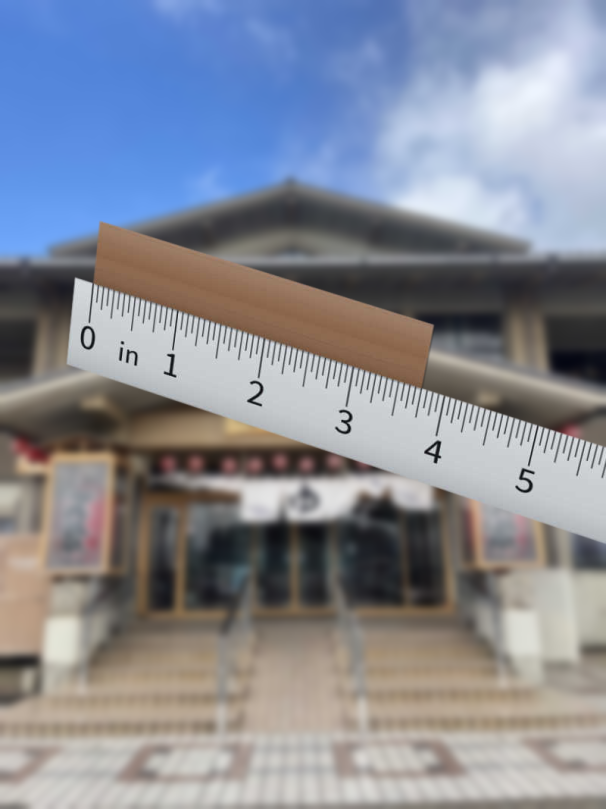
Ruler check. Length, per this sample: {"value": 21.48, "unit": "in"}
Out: {"value": 3.75, "unit": "in"}
